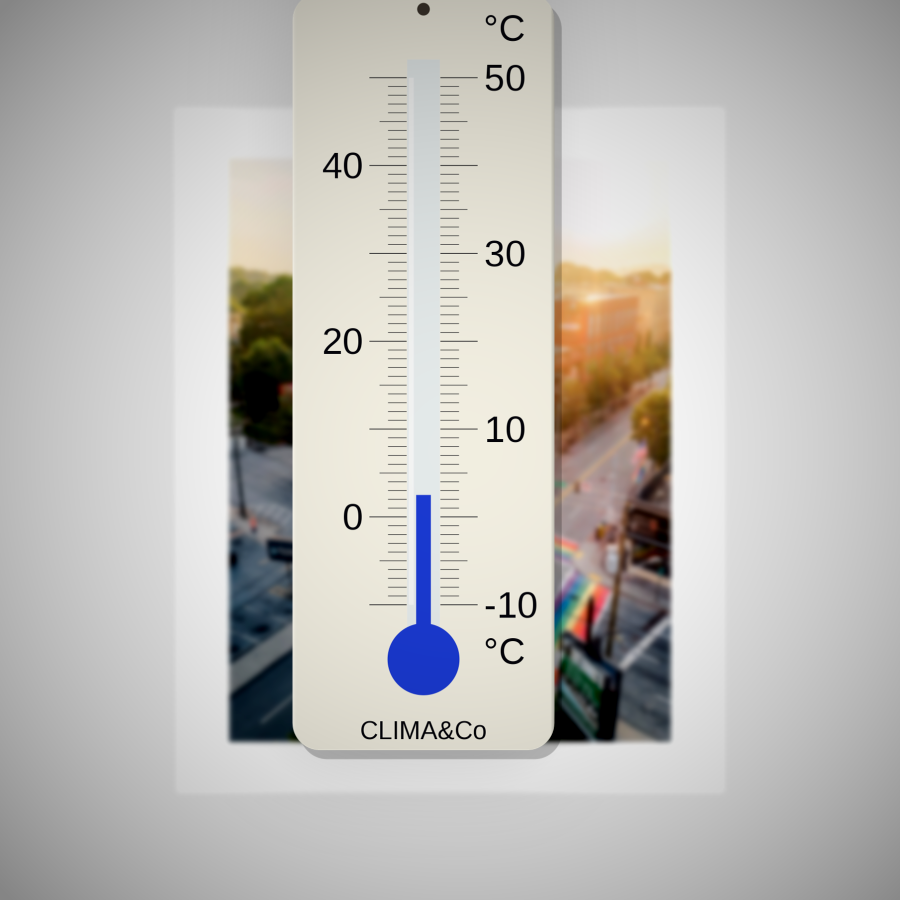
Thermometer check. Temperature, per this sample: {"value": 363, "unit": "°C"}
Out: {"value": 2.5, "unit": "°C"}
